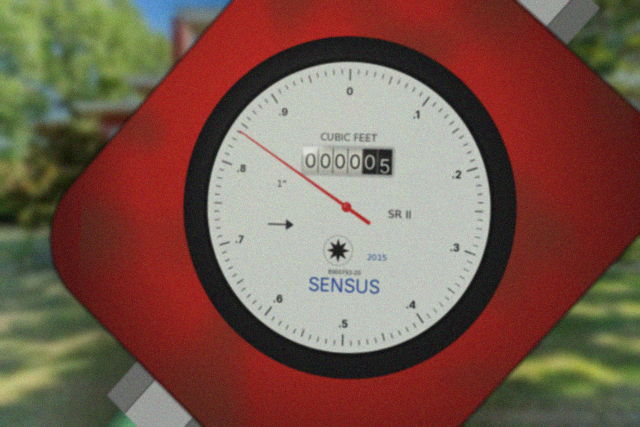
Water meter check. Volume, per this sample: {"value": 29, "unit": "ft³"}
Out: {"value": 4.84, "unit": "ft³"}
